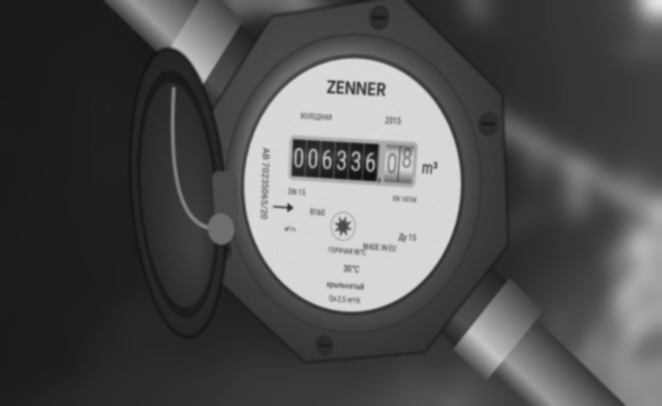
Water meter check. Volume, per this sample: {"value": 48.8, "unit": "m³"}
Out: {"value": 6336.08, "unit": "m³"}
